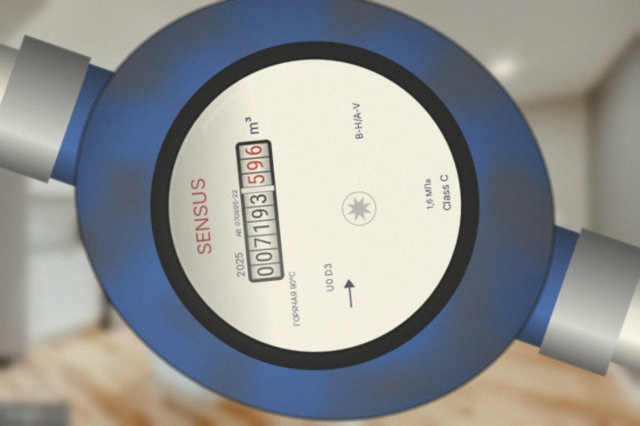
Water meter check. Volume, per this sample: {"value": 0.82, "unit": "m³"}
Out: {"value": 7193.596, "unit": "m³"}
